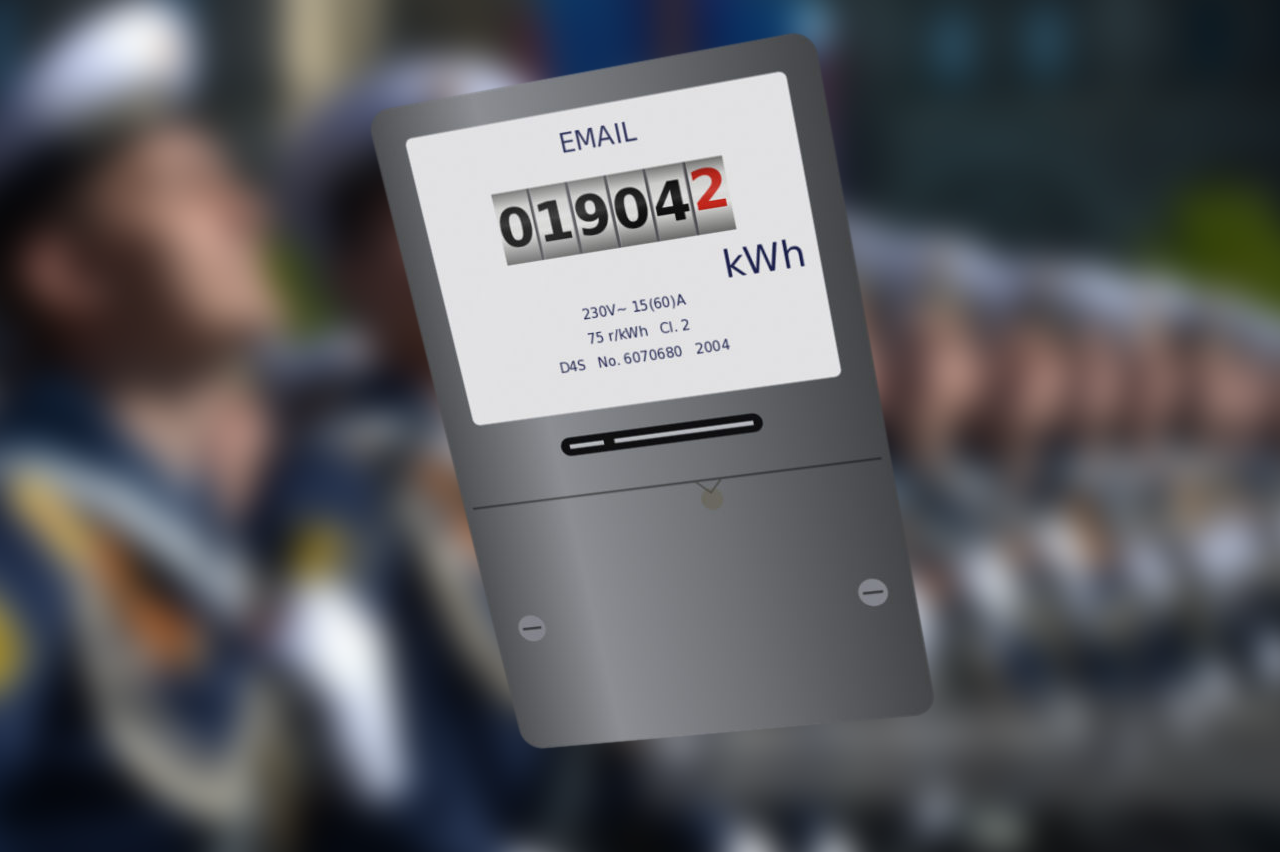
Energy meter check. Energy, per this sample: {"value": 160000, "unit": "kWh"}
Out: {"value": 1904.2, "unit": "kWh"}
